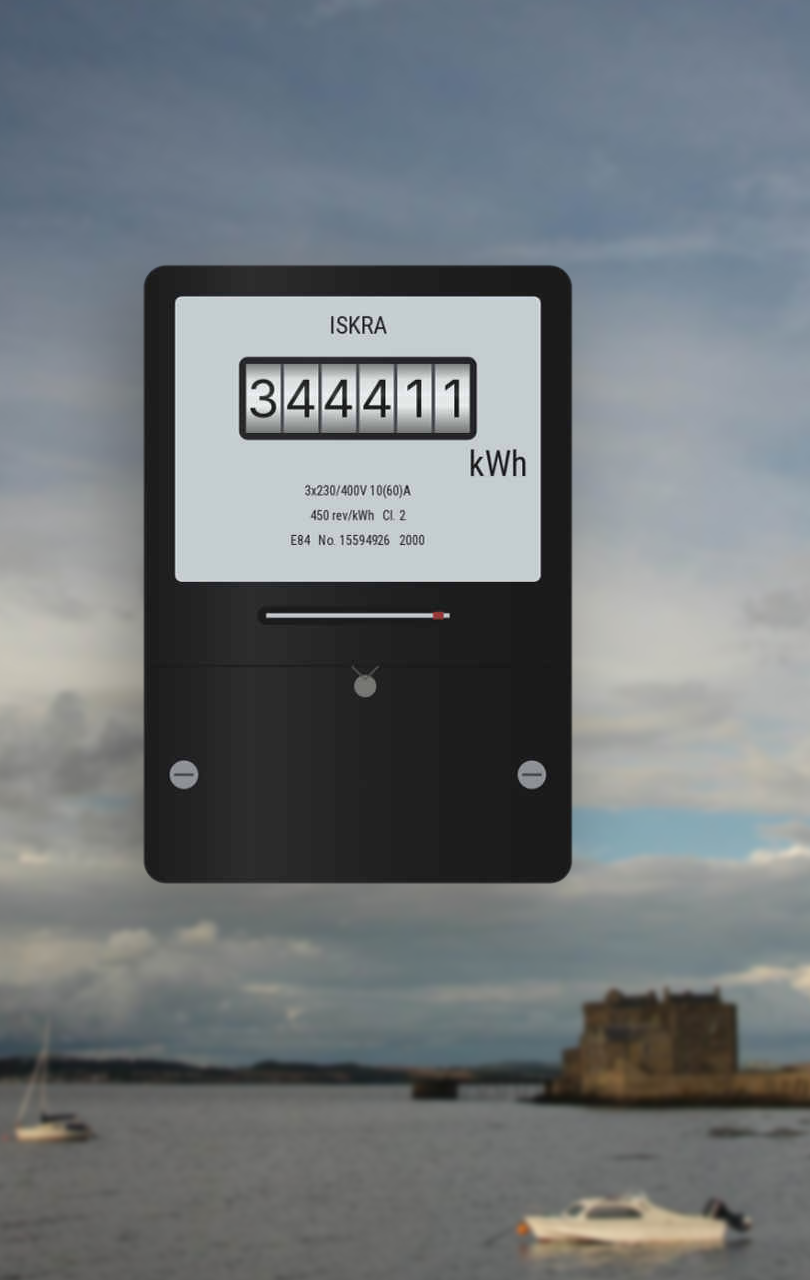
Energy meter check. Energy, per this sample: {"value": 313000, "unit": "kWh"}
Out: {"value": 344411, "unit": "kWh"}
